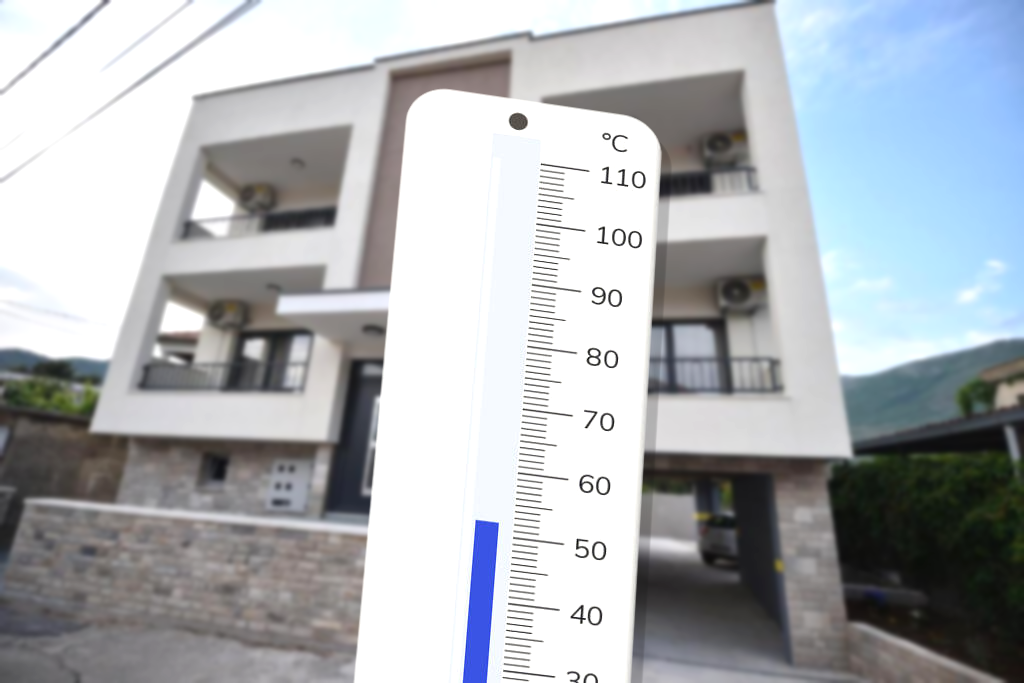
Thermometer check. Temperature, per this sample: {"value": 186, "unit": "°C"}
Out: {"value": 52, "unit": "°C"}
